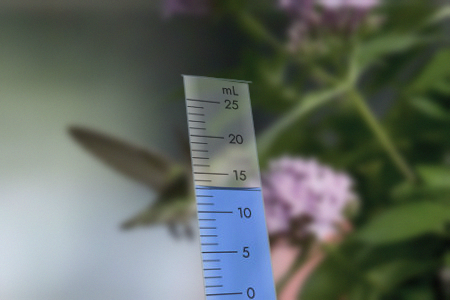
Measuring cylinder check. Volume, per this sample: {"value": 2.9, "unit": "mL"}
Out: {"value": 13, "unit": "mL"}
